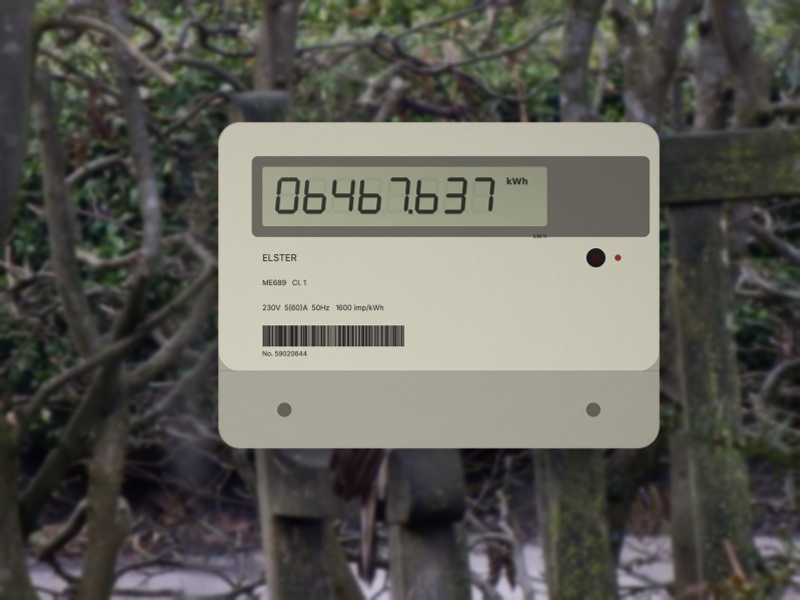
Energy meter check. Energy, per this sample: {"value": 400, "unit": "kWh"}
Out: {"value": 6467.637, "unit": "kWh"}
